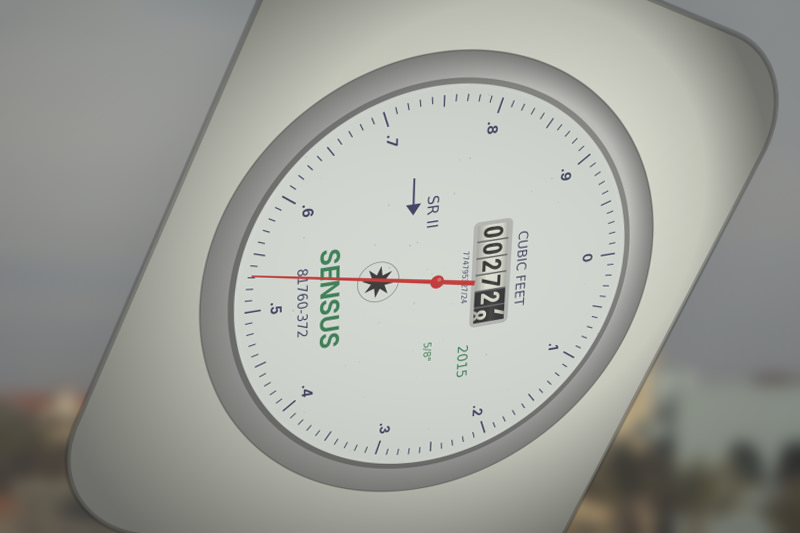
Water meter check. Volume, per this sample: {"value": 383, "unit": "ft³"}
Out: {"value": 2727.53, "unit": "ft³"}
